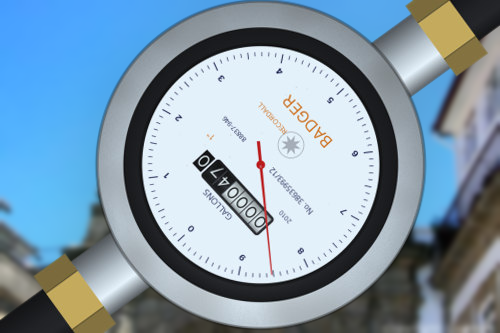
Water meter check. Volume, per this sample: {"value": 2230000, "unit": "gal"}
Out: {"value": 468.5, "unit": "gal"}
